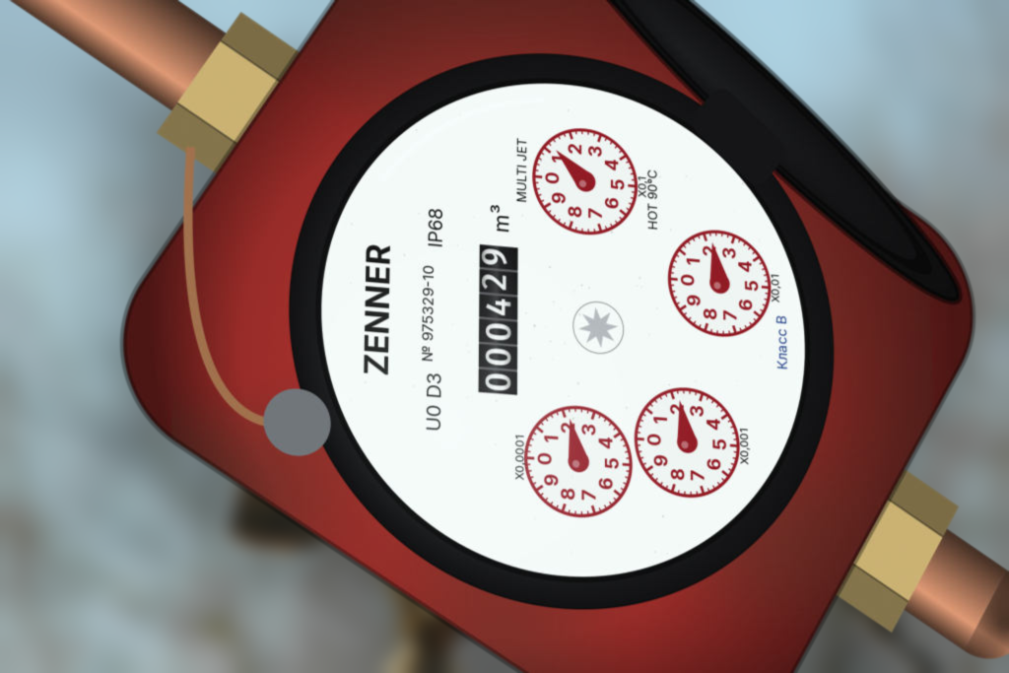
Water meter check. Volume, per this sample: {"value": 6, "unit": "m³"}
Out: {"value": 429.1222, "unit": "m³"}
